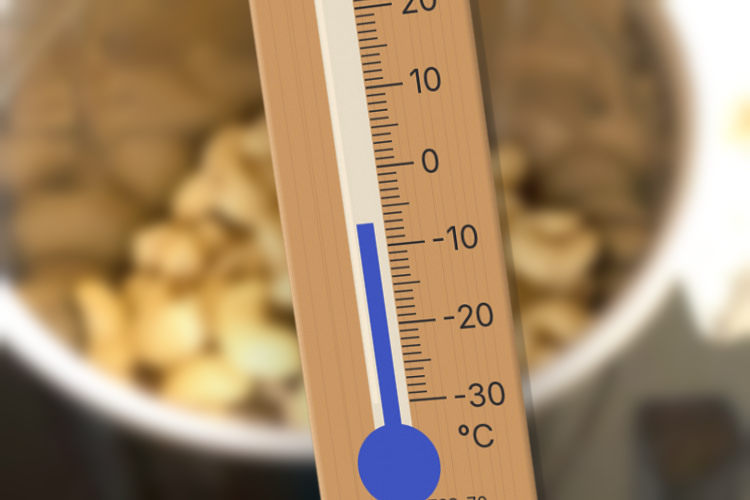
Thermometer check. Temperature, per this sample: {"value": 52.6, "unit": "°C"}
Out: {"value": -7, "unit": "°C"}
